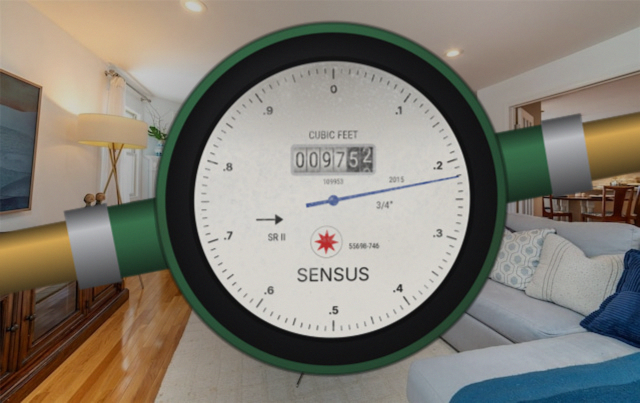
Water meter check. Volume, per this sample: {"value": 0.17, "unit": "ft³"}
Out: {"value": 9752.22, "unit": "ft³"}
